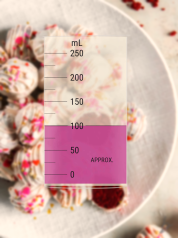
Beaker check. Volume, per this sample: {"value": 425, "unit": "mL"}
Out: {"value": 100, "unit": "mL"}
